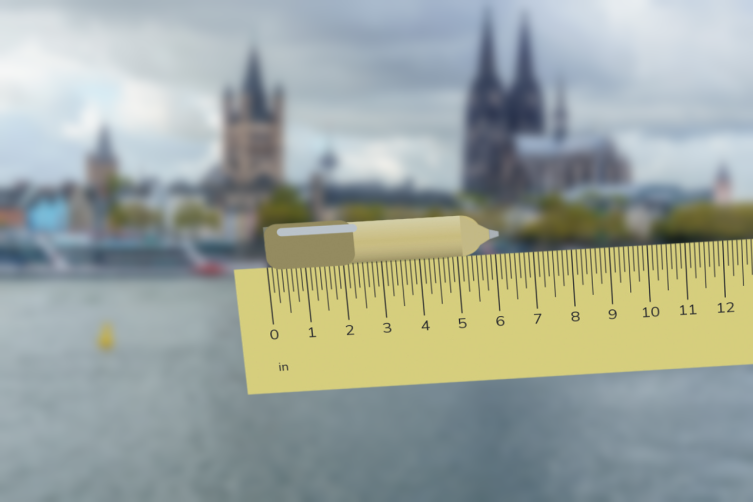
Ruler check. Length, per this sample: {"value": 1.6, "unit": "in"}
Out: {"value": 6.125, "unit": "in"}
